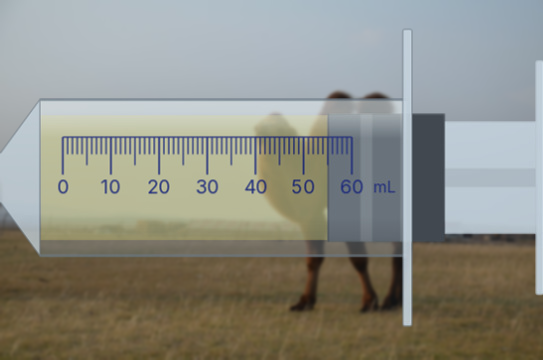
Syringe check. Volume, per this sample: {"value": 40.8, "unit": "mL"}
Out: {"value": 55, "unit": "mL"}
